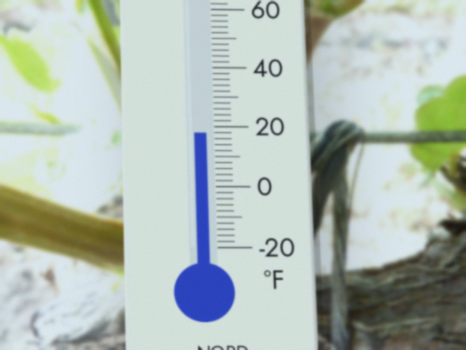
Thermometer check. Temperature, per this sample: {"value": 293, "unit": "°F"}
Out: {"value": 18, "unit": "°F"}
